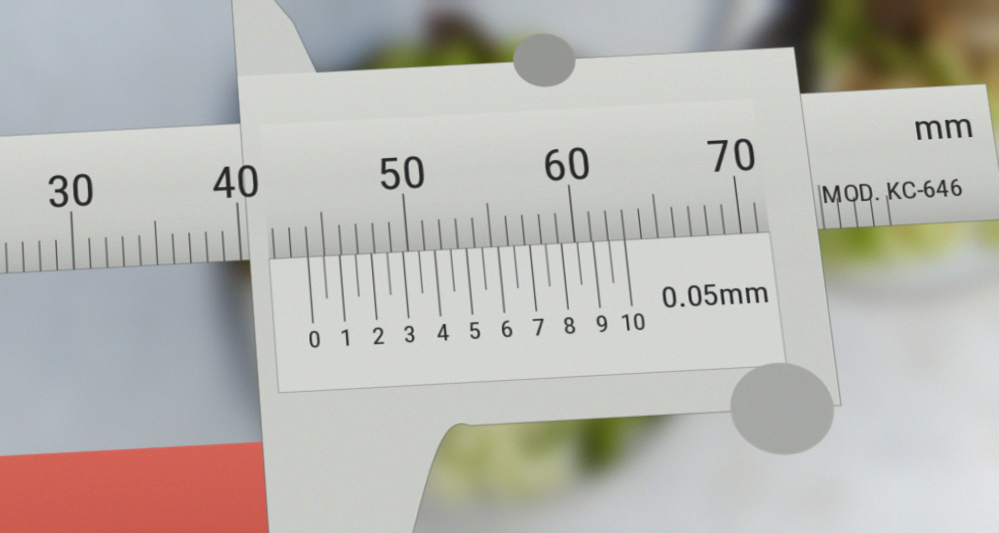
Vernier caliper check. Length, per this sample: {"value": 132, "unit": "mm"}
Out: {"value": 44.0, "unit": "mm"}
